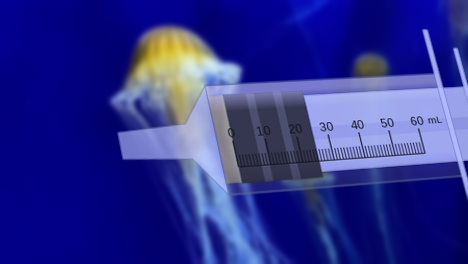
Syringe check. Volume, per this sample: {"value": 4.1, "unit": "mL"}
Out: {"value": 0, "unit": "mL"}
